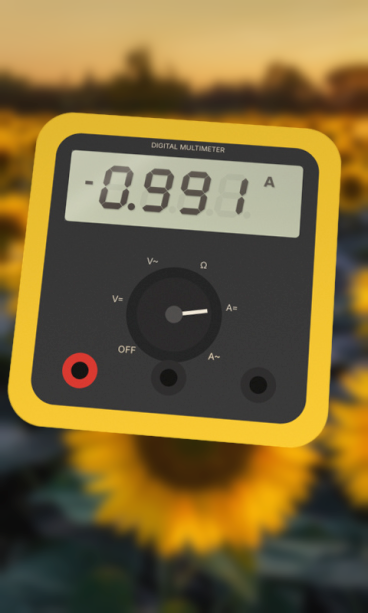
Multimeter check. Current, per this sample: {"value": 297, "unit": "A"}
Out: {"value": -0.991, "unit": "A"}
